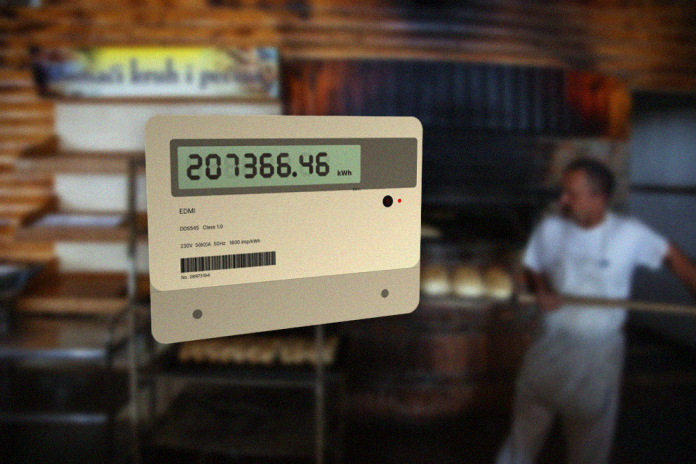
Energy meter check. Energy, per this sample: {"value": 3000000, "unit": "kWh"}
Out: {"value": 207366.46, "unit": "kWh"}
